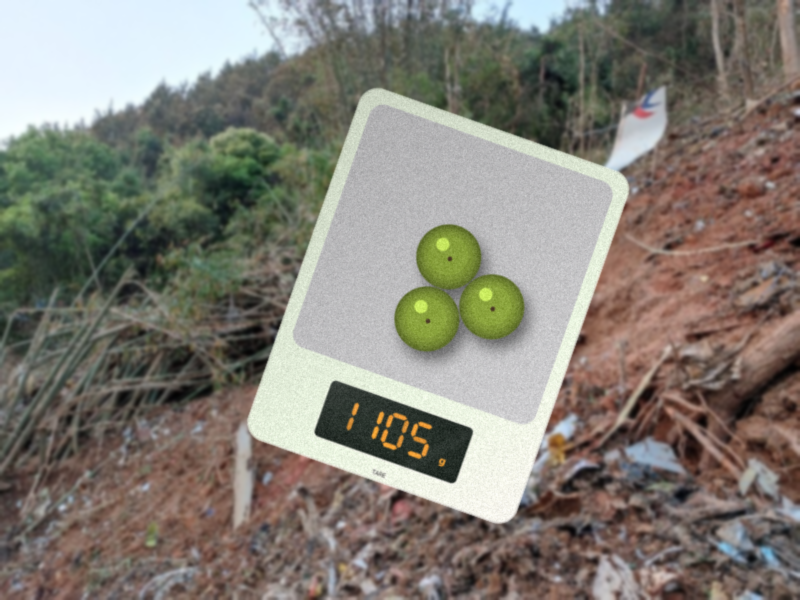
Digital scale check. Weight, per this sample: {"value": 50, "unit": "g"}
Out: {"value": 1105, "unit": "g"}
